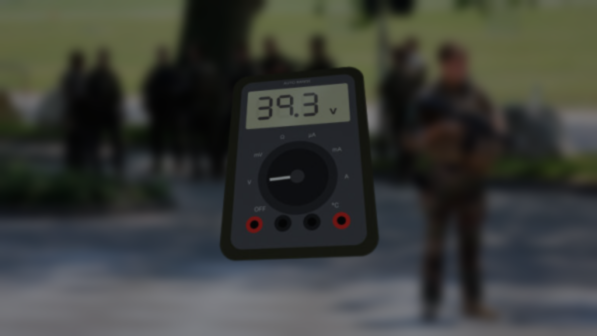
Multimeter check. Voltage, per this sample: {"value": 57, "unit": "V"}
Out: {"value": 39.3, "unit": "V"}
